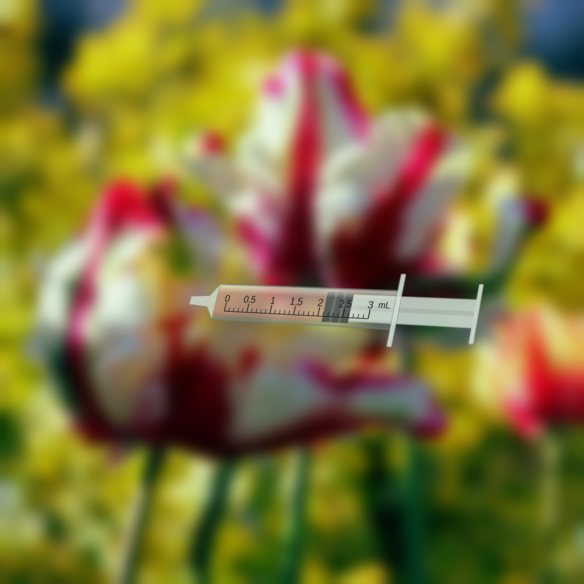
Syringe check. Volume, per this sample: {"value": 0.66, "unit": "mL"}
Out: {"value": 2.1, "unit": "mL"}
